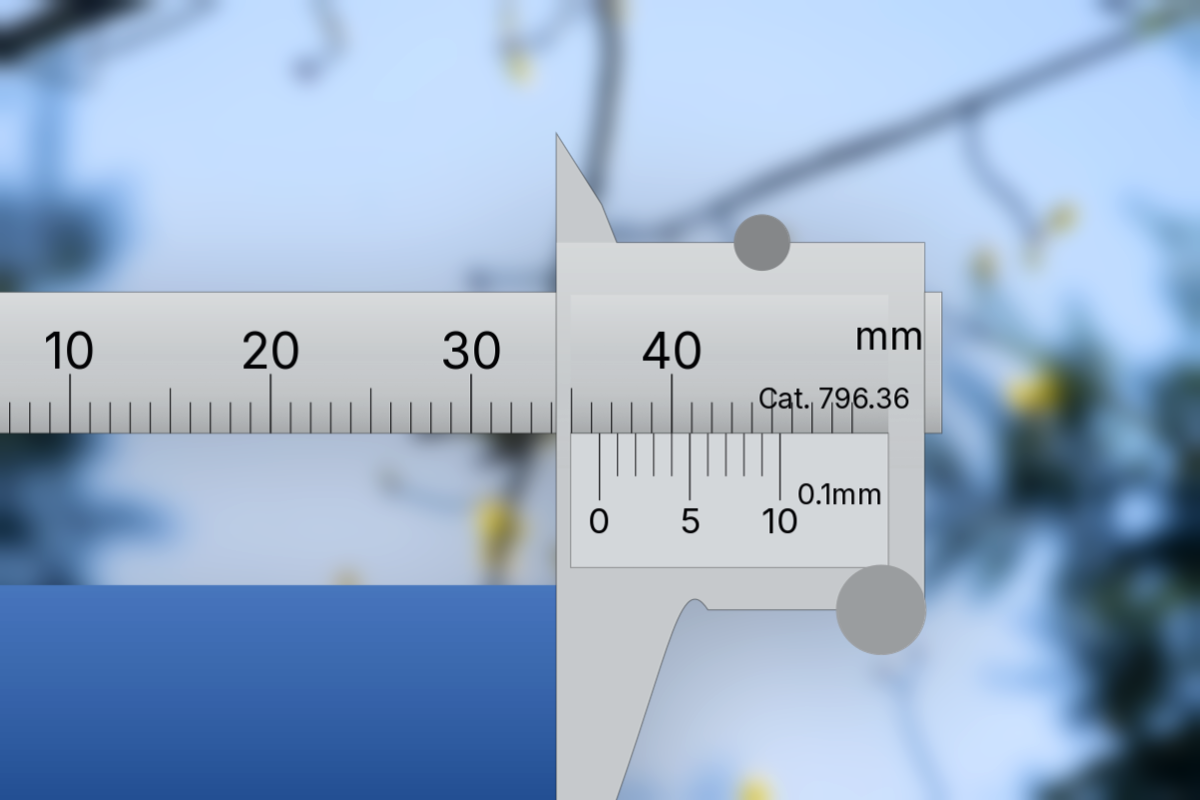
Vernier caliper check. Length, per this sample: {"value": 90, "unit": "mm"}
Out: {"value": 36.4, "unit": "mm"}
